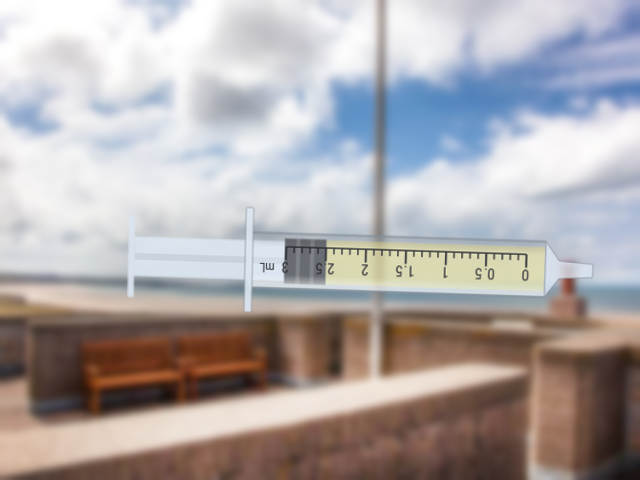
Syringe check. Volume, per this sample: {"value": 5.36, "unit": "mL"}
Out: {"value": 2.5, "unit": "mL"}
